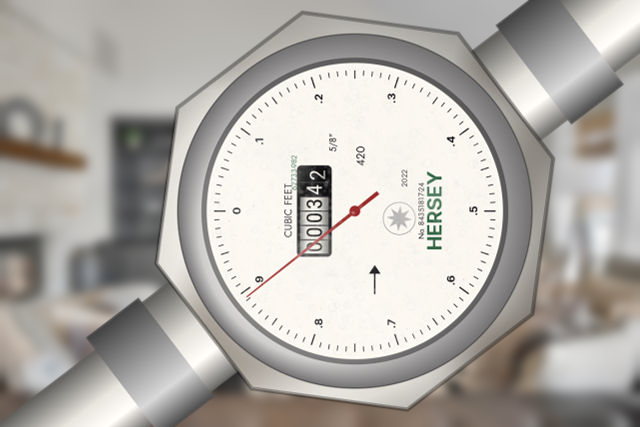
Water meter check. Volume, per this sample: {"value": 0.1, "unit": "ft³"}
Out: {"value": 341.89, "unit": "ft³"}
